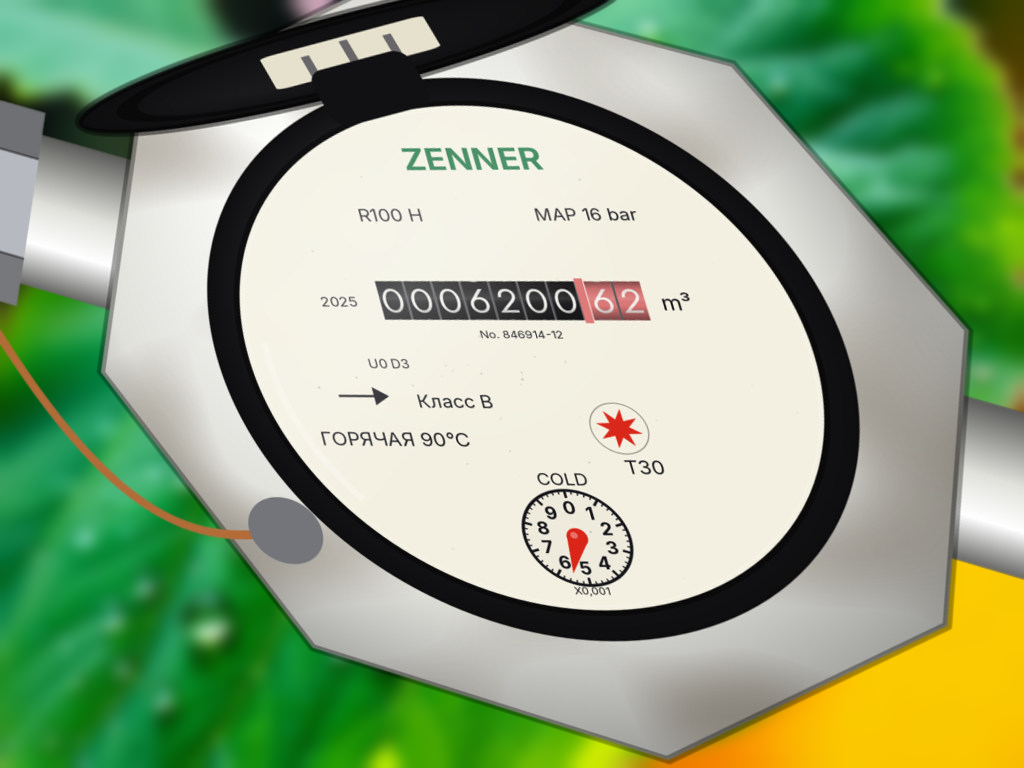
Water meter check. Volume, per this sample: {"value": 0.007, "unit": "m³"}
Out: {"value": 6200.625, "unit": "m³"}
